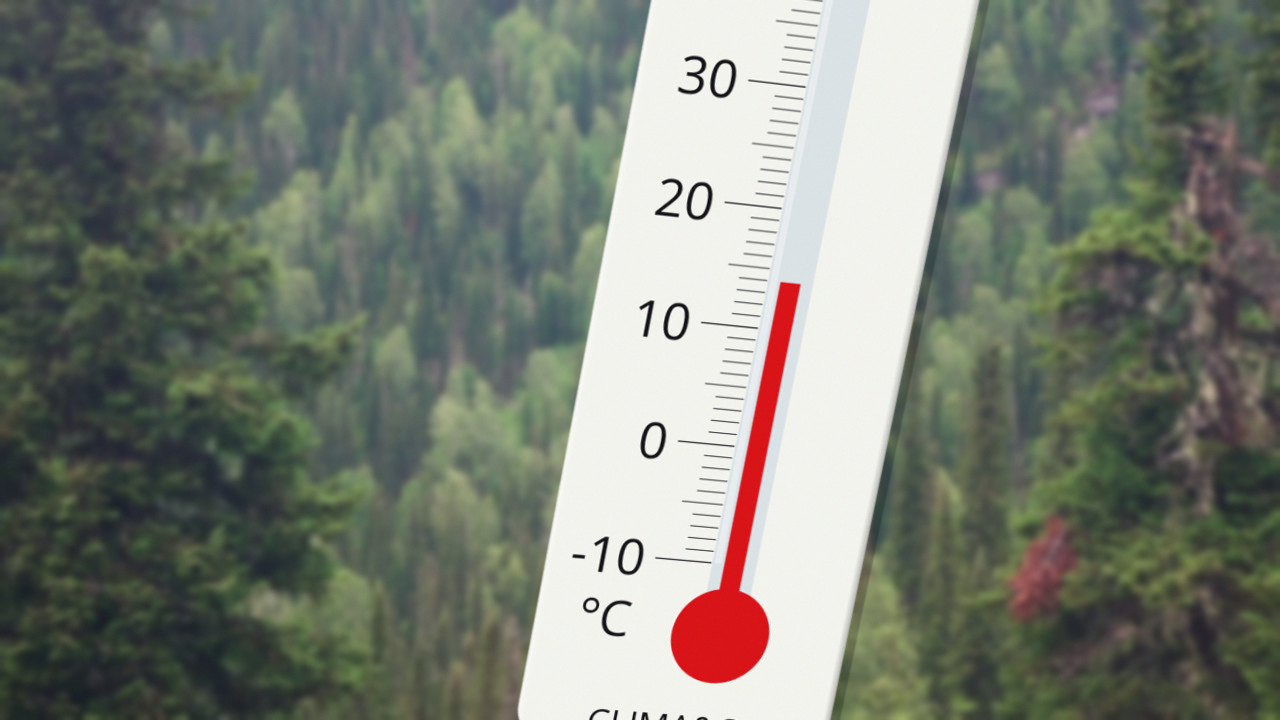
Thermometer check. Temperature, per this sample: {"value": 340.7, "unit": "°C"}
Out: {"value": 14, "unit": "°C"}
